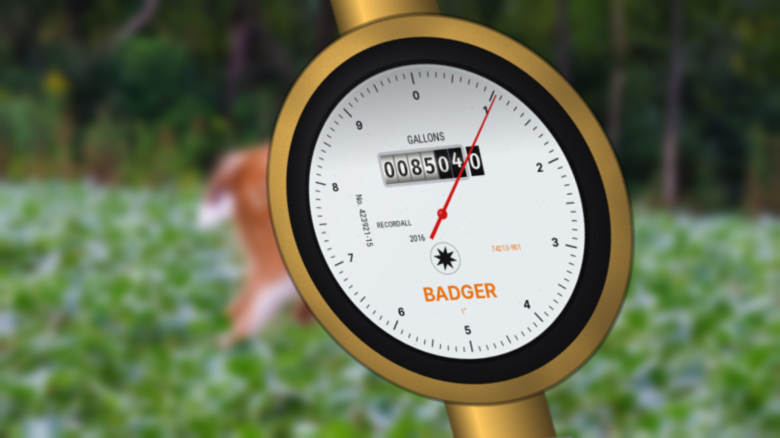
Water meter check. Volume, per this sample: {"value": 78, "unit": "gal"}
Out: {"value": 85041.0, "unit": "gal"}
